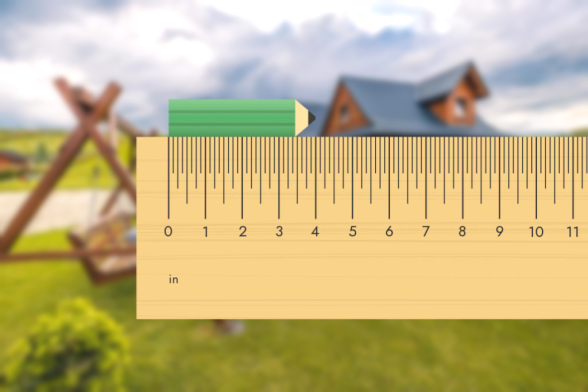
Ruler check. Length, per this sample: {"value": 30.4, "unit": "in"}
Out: {"value": 4, "unit": "in"}
